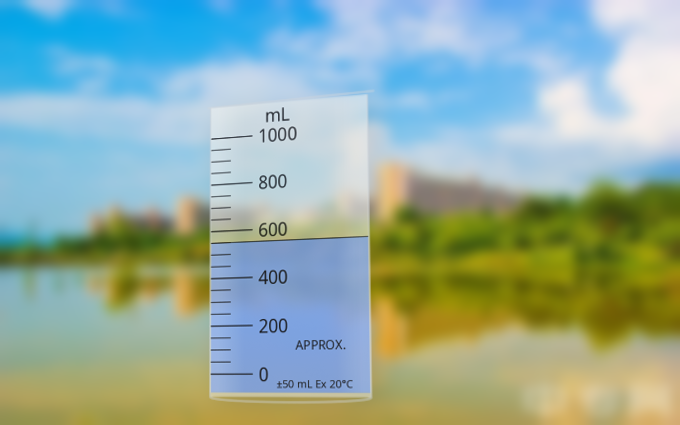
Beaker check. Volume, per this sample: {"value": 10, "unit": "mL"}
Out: {"value": 550, "unit": "mL"}
